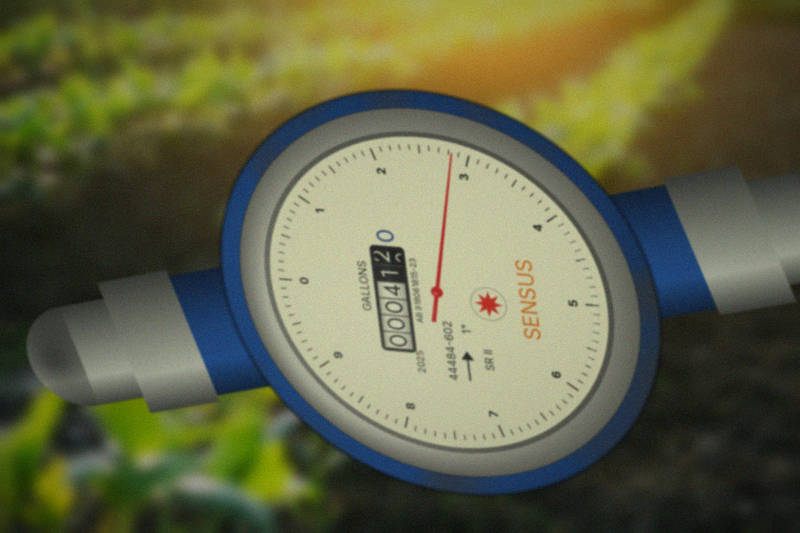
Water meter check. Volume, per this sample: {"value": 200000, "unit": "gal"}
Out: {"value": 4122.8, "unit": "gal"}
